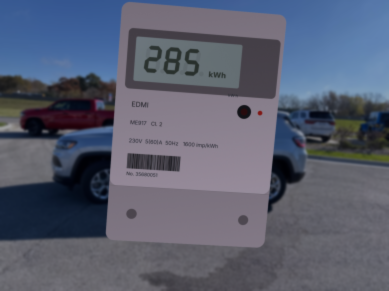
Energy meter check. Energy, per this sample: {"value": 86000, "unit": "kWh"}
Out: {"value": 285, "unit": "kWh"}
